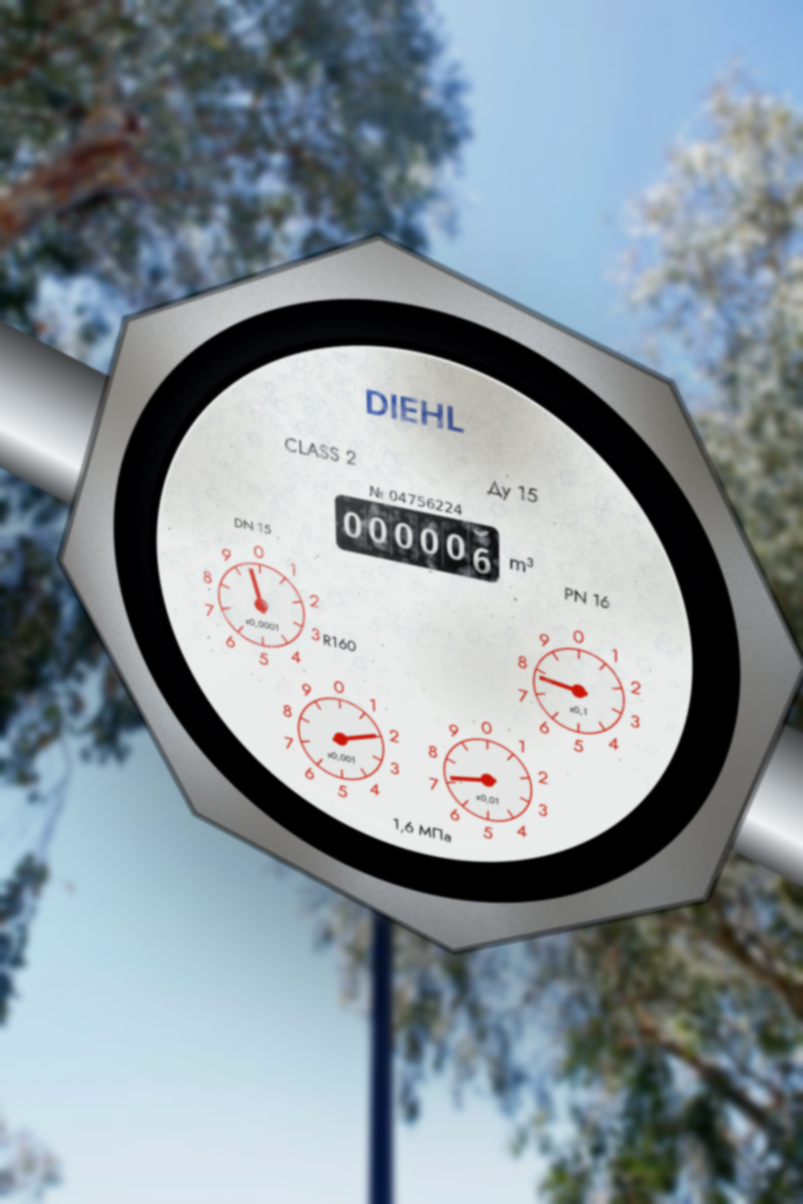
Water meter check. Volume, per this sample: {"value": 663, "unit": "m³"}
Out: {"value": 5.7719, "unit": "m³"}
